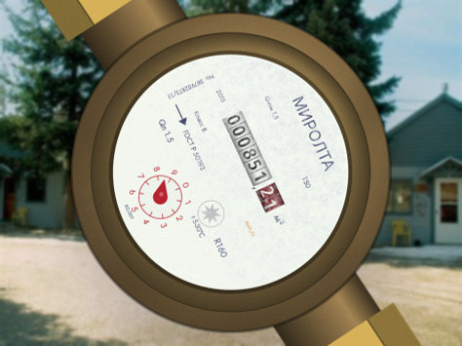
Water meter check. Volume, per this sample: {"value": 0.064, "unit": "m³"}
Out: {"value": 851.208, "unit": "m³"}
